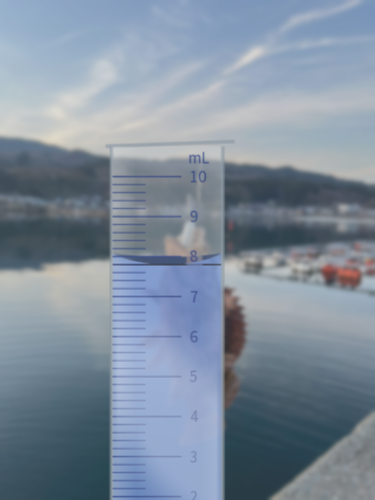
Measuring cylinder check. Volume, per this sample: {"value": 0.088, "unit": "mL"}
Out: {"value": 7.8, "unit": "mL"}
